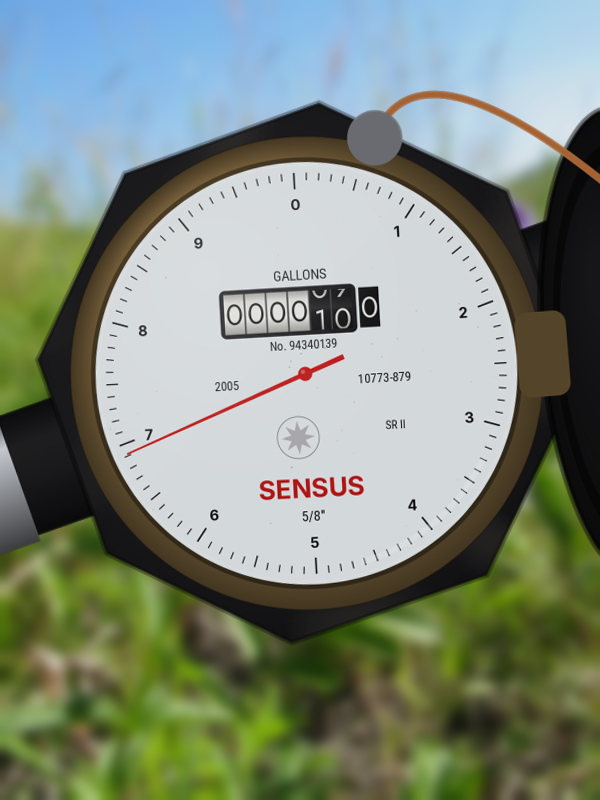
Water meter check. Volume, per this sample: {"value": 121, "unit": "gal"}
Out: {"value": 96.9, "unit": "gal"}
